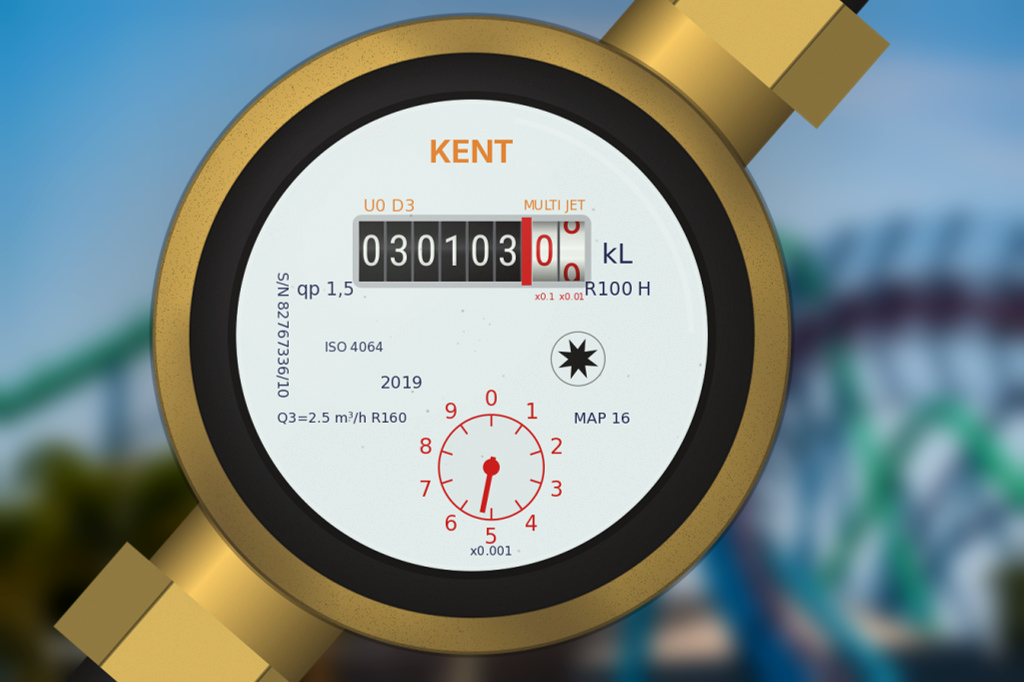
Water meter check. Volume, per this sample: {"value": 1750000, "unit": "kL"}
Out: {"value": 30103.085, "unit": "kL"}
